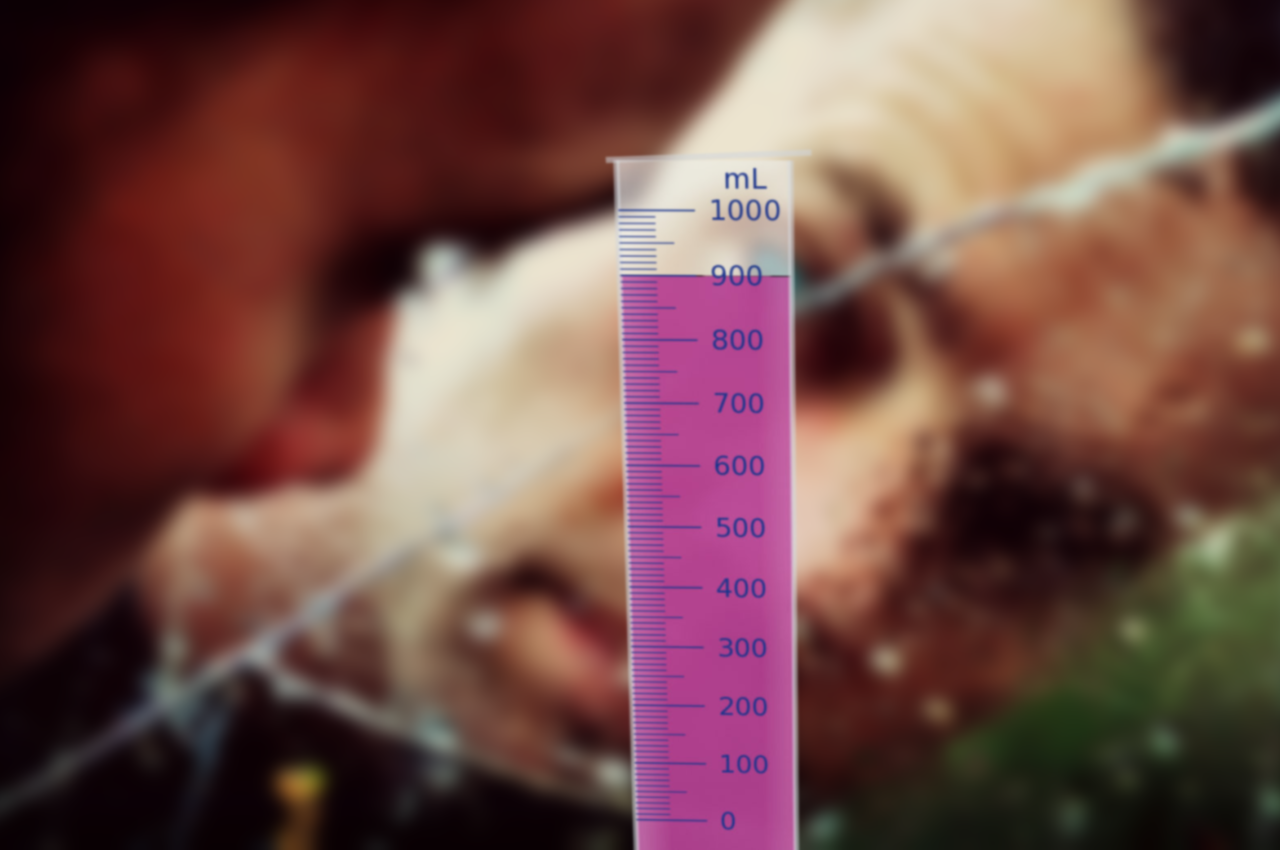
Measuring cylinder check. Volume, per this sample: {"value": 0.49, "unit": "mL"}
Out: {"value": 900, "unit": "mL"}
